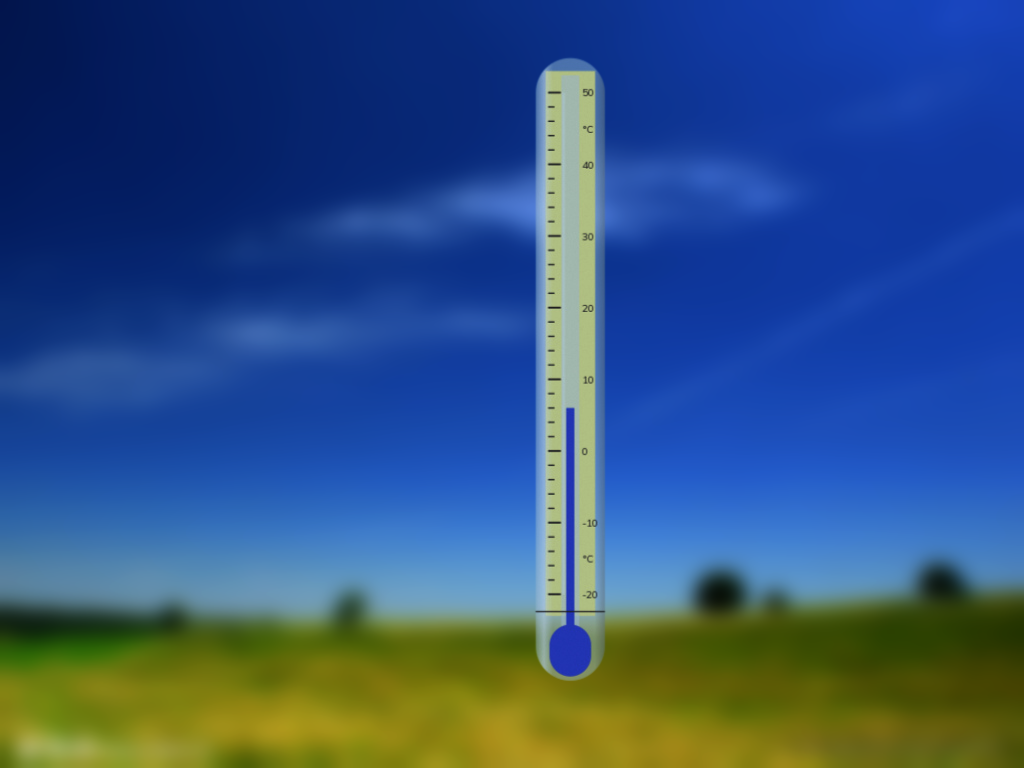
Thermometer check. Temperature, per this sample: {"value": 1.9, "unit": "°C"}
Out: {"value": 6, "unit": "°C"}
